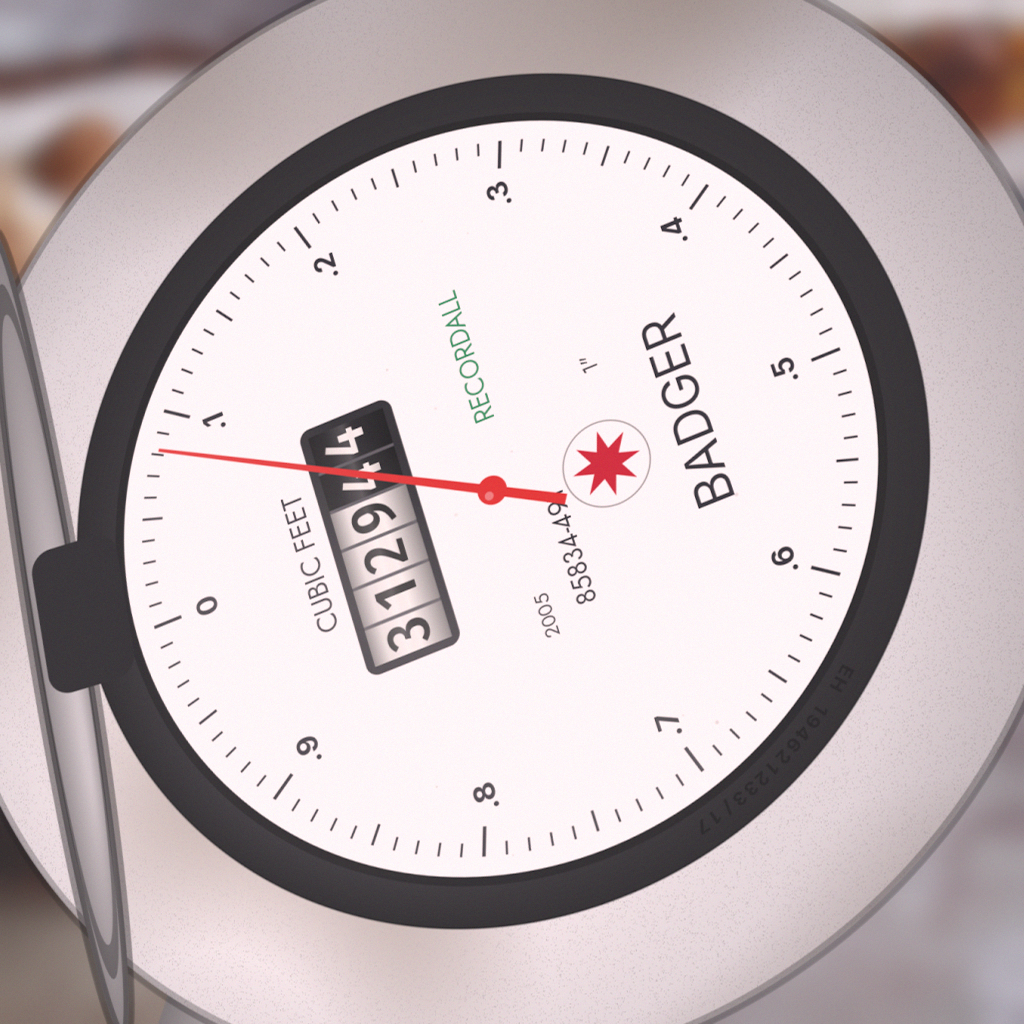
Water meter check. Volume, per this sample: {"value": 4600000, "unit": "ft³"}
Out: {"value": 312944.08, "unit": "ft³"}
